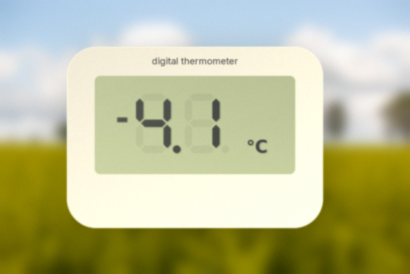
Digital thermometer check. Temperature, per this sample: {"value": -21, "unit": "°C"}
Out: {"value": -4.1, "unit": "°C"}
